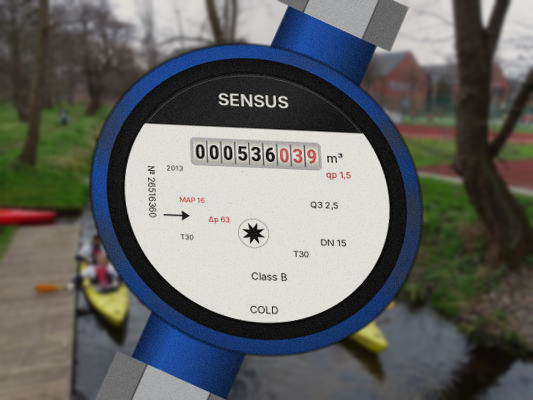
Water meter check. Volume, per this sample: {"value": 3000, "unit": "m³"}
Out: {"value": 536.039, "unit": "m³"}
